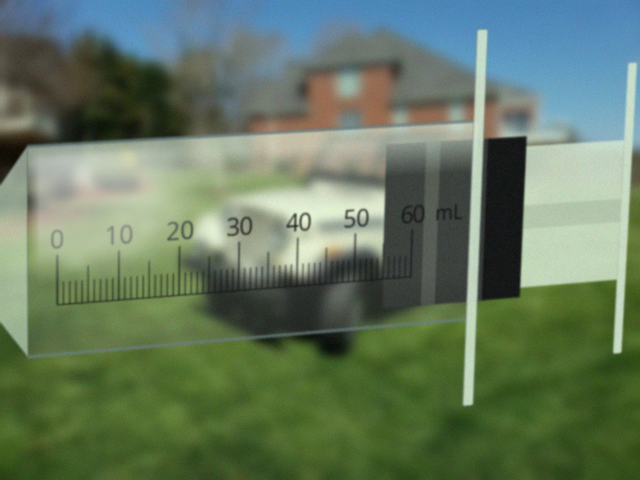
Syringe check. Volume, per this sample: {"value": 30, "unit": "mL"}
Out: {"value": 55, "unit": "mL"}
